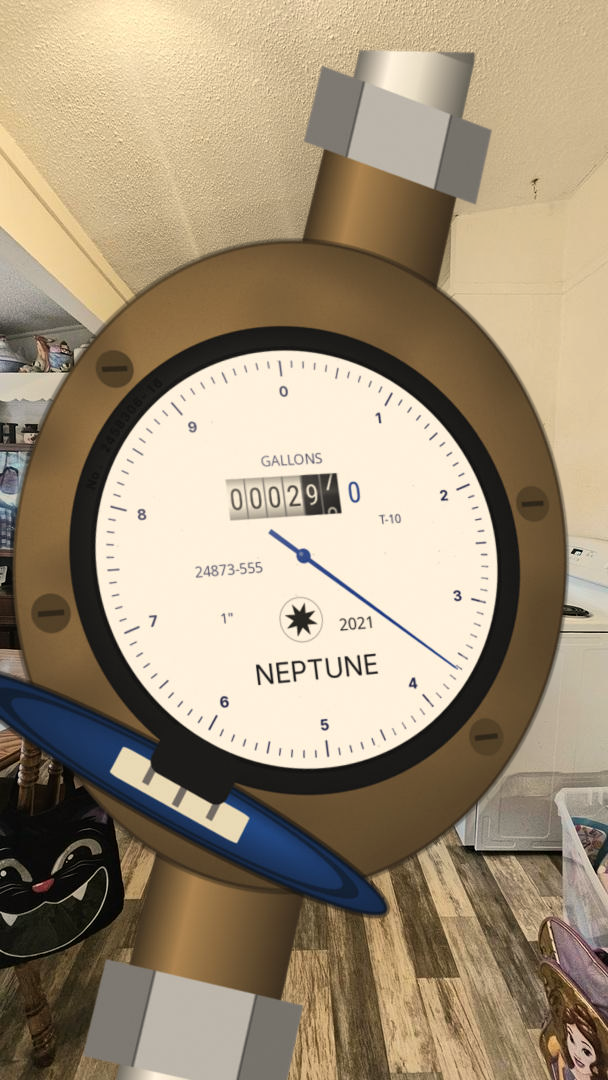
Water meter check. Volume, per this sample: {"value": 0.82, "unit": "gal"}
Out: {"value": 2973.6, "unit": "gal"}
